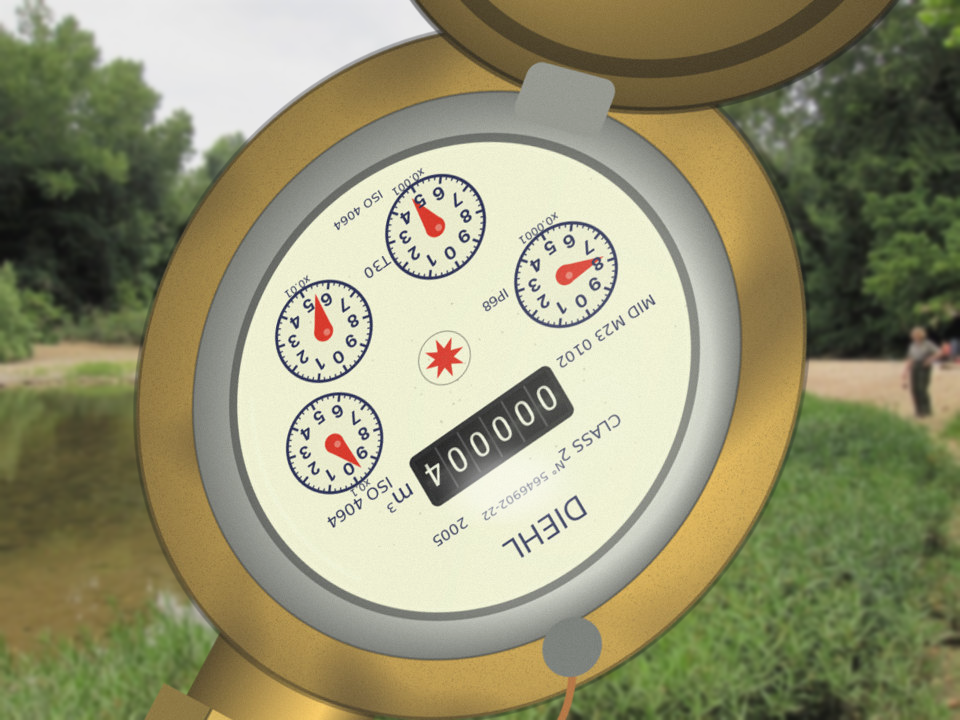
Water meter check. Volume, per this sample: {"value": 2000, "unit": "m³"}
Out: {"value": 3.9547, "unit": "m³"}
